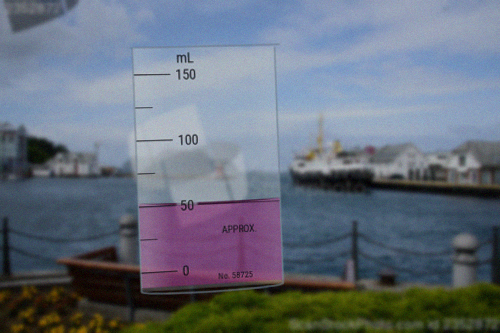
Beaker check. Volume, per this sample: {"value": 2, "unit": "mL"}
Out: {"value": 50, "unit": "mL"}
